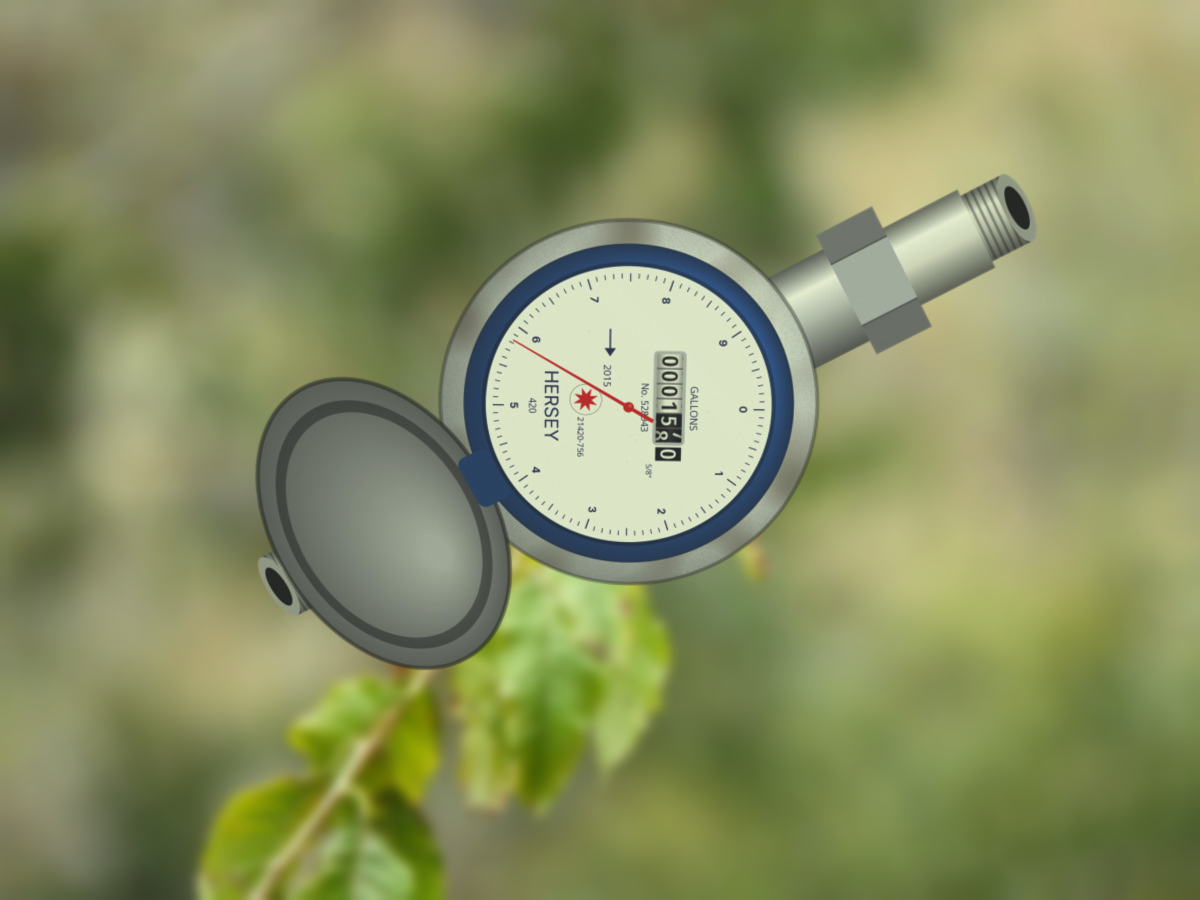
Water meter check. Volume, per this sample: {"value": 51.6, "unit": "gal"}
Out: {"value": 1575.8, "unit": "gal"}
